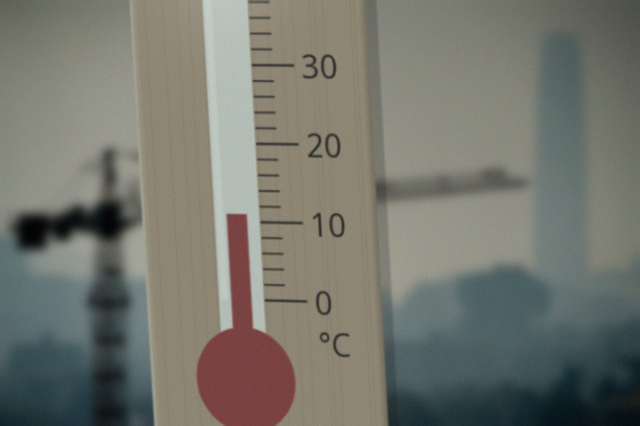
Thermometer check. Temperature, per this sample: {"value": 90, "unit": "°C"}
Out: {"value": 11, "unit": "°C"}
